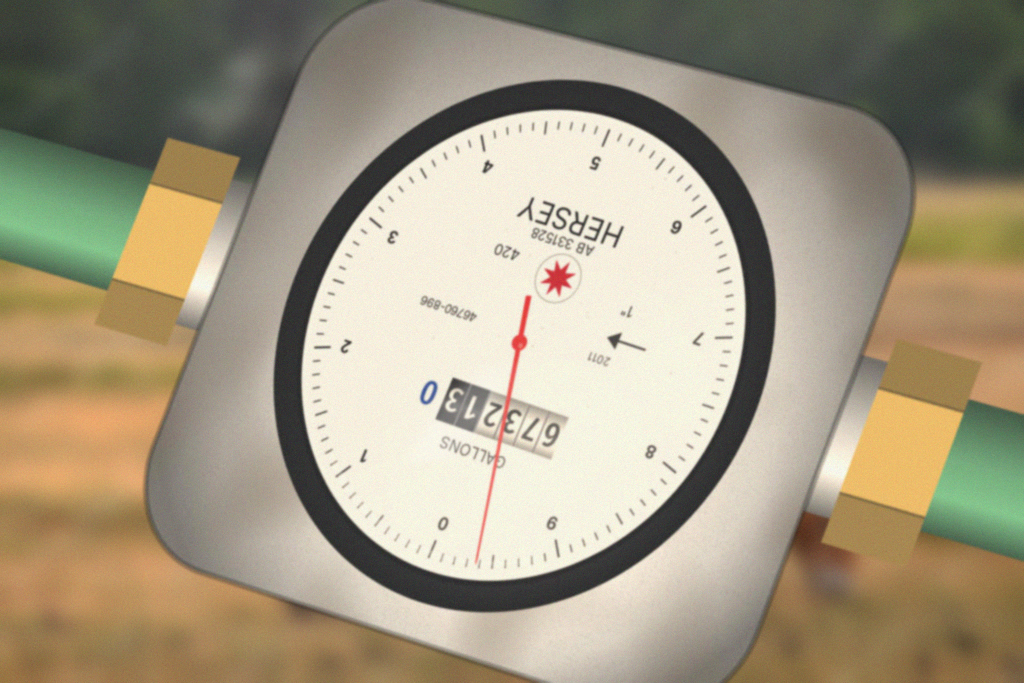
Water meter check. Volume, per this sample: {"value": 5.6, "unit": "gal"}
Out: {"value": 6732129.6, "unit": "gal"}
